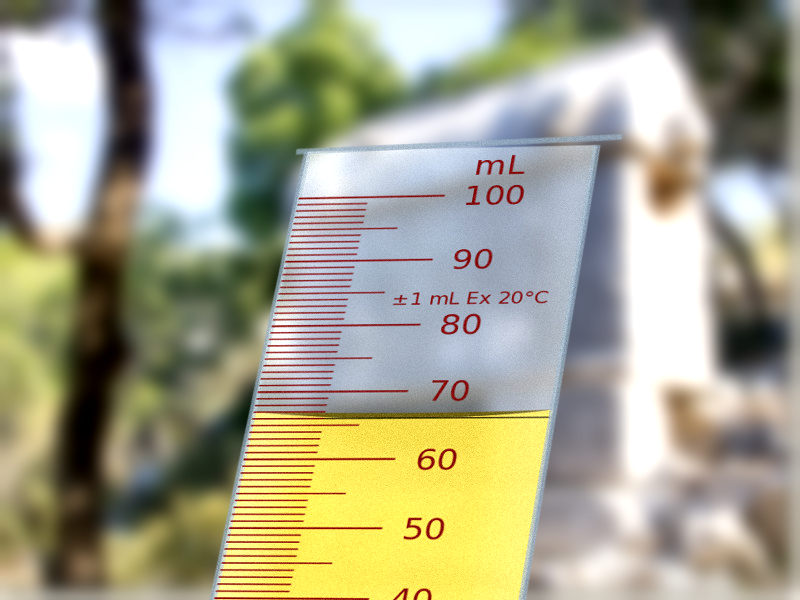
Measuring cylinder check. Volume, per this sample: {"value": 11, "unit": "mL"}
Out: {"value": 66, "unit": "mL"}
